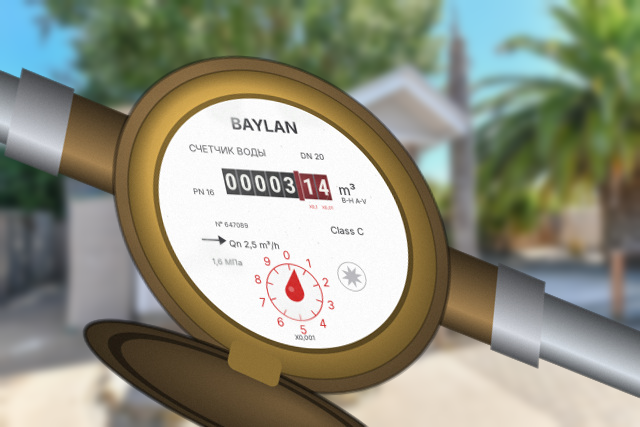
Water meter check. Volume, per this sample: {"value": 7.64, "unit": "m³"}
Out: {"value": 3.140, "unit": "m³"}
